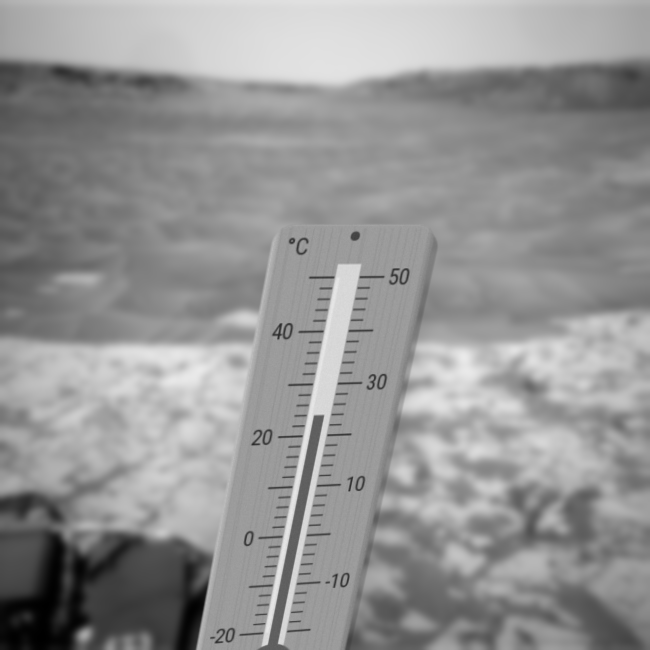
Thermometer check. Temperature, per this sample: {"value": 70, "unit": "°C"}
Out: {"value": 24, "unit": "°C"}
